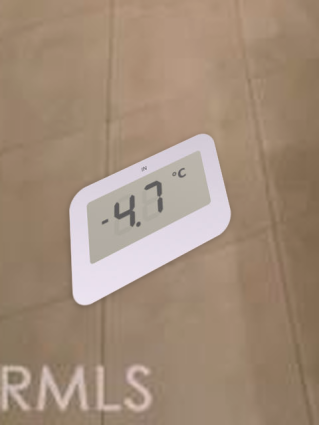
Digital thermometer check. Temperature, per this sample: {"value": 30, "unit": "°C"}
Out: {"value": -4.7, "unit": "°C"}
